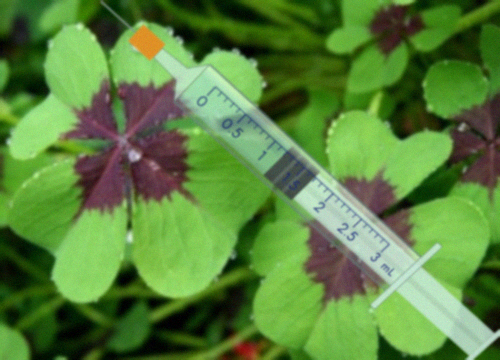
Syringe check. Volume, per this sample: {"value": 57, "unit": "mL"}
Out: {"value": 1.2, "unit": "mL"}
